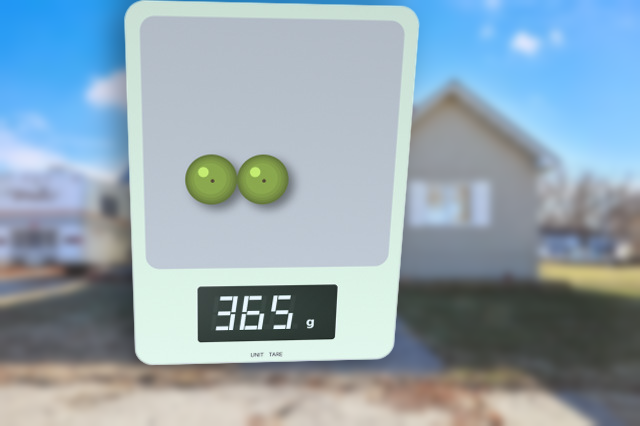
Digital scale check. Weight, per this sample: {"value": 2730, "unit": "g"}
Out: {"value": 365, "unit": "g"}
